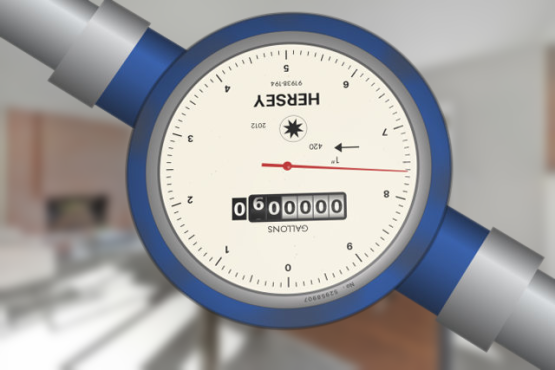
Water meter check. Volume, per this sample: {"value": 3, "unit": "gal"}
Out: {"value": 87.6, "unit": "gal"}
